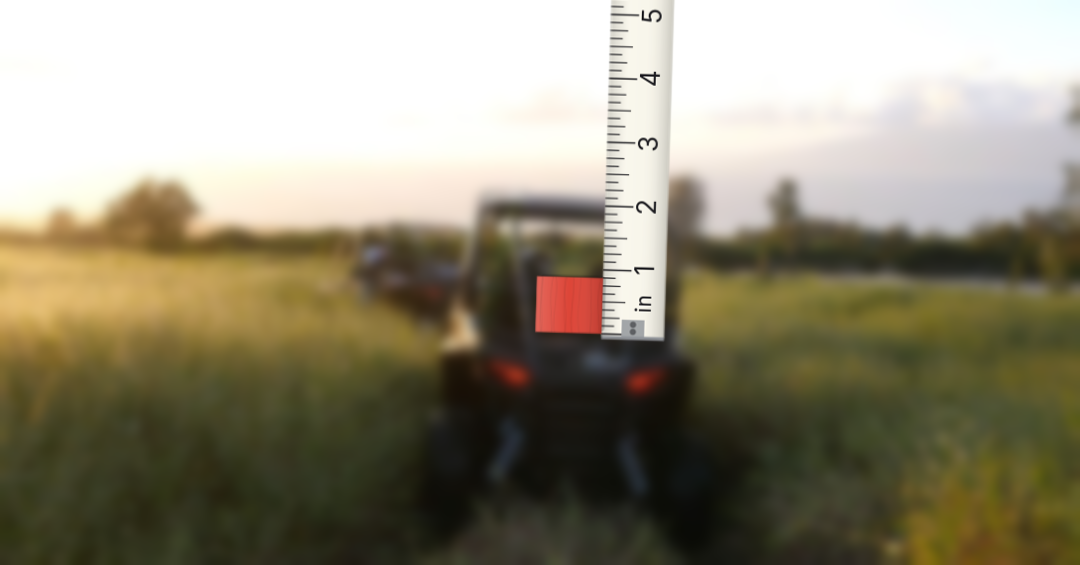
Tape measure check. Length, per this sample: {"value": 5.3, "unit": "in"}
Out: {"value": 0.875, "unit": "in"}
